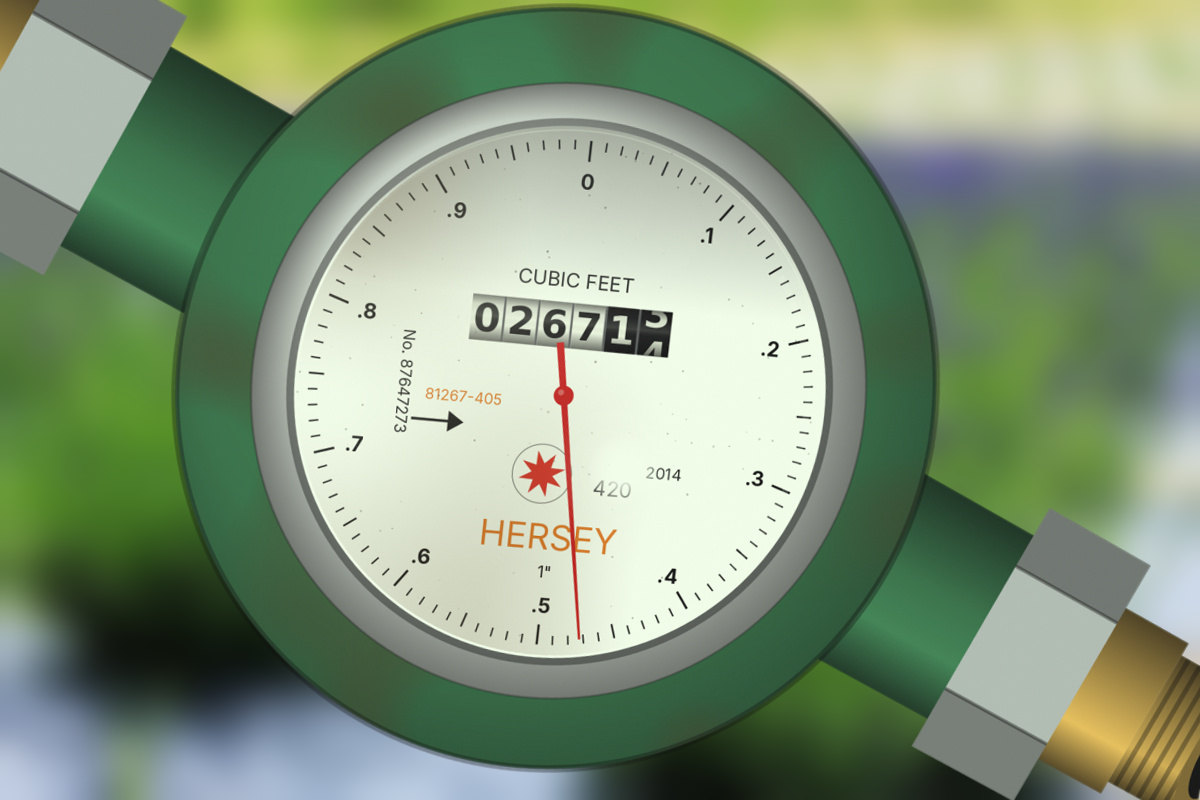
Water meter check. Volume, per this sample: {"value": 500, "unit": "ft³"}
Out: {"value": 26713.47, "unit": "ft³"}
